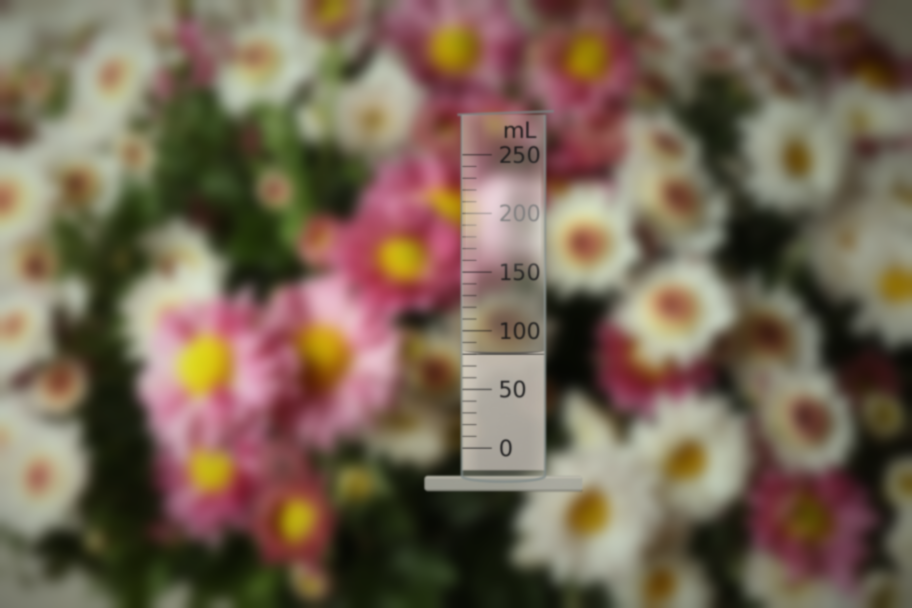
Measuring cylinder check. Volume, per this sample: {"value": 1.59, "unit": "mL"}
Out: {"value": 80, "unit": "mL"}
